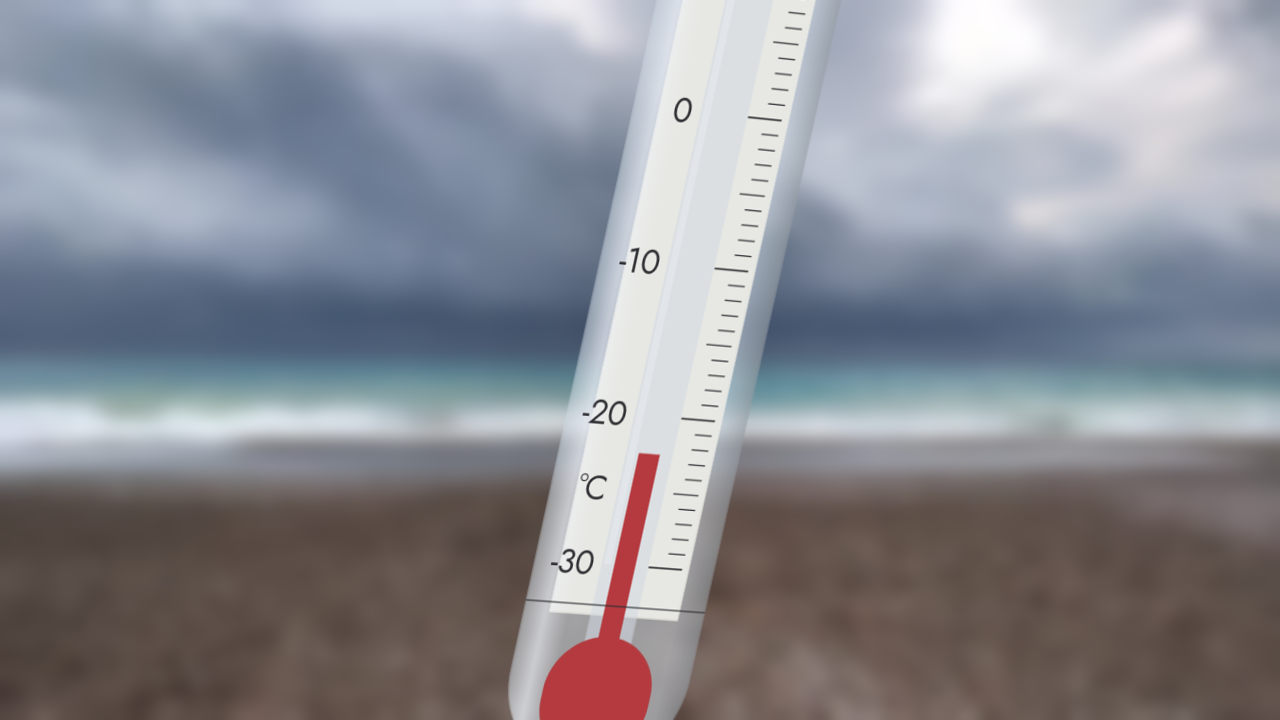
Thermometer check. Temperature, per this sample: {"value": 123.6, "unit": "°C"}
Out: {"value": -22.5, "unit": "°C"}
